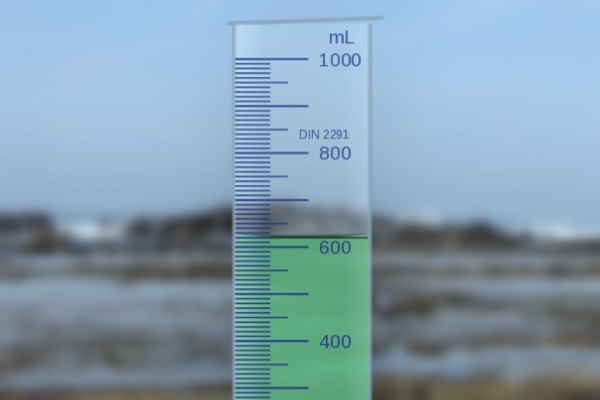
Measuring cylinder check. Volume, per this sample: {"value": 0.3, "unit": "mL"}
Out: {"value": 620, "unit": "mL"}
